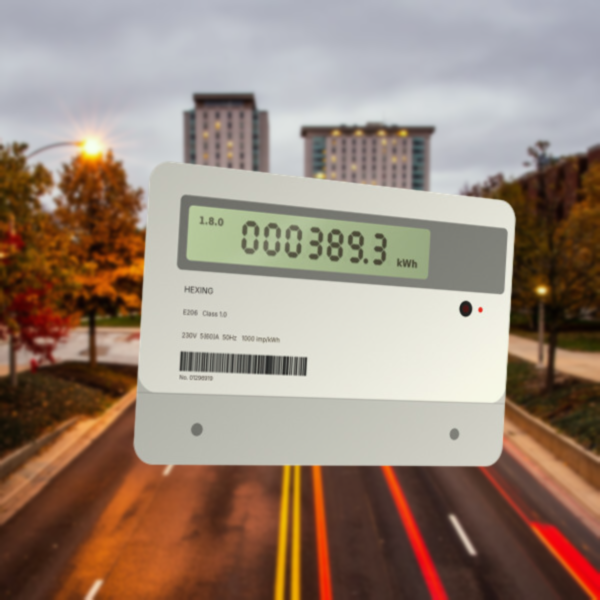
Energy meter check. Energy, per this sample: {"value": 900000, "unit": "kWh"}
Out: {"value": 389.3, "unit": "kWh"}
